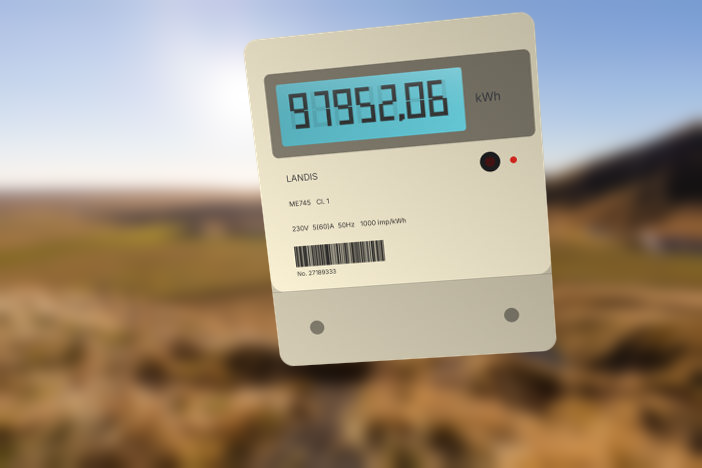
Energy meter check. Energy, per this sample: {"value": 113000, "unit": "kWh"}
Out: {"value": 97952.06, "unit": "kWh"}
